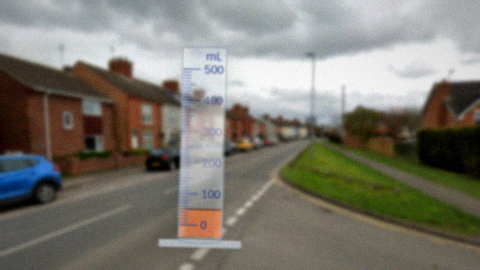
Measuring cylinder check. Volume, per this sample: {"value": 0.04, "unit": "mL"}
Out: {"value": 50, "unit": "mL"}
